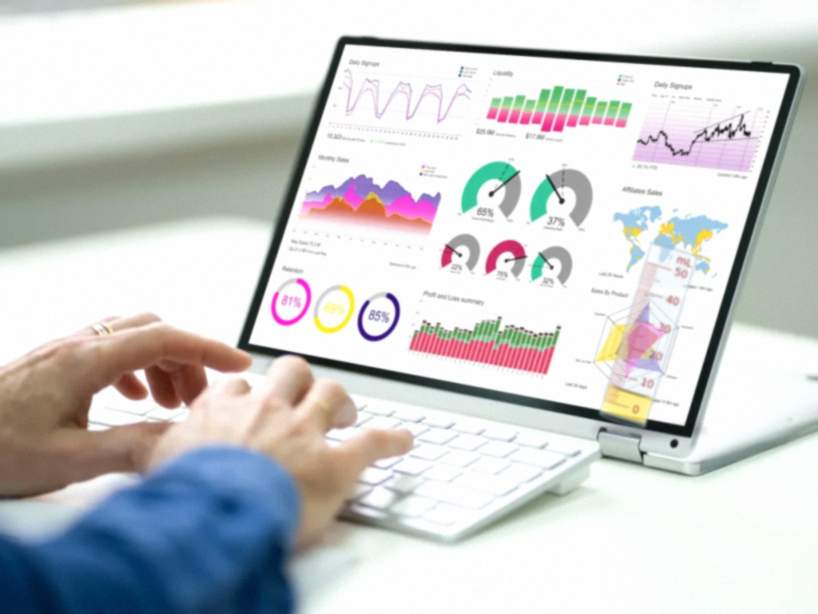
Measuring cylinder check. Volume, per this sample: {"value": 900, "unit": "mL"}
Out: {"value": 5, "unit": "mL"}
